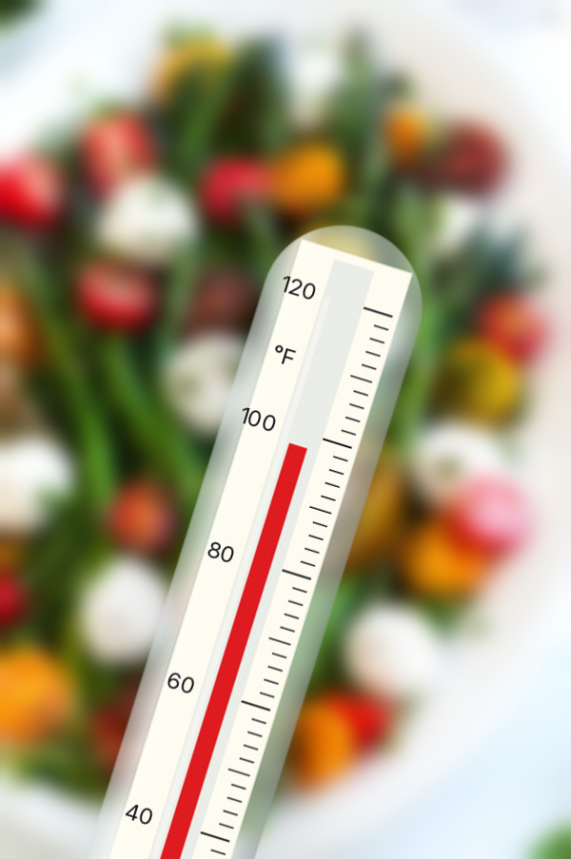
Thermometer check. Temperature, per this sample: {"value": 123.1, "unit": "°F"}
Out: {"value": 98, "unit": "°F"}
